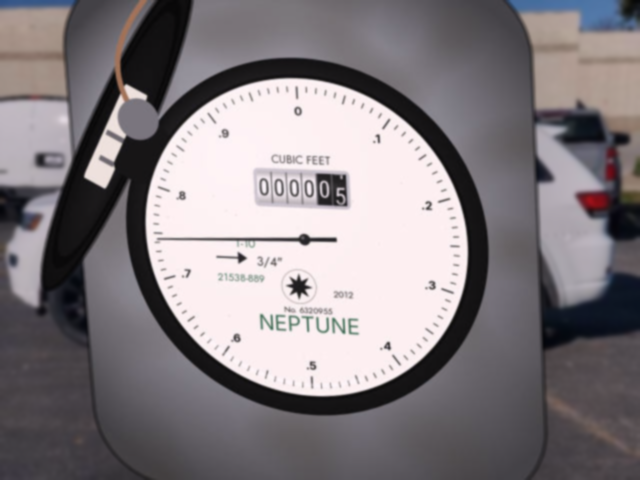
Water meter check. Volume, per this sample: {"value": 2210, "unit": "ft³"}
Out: {"value": 4.74, "unit": "ft³"}
